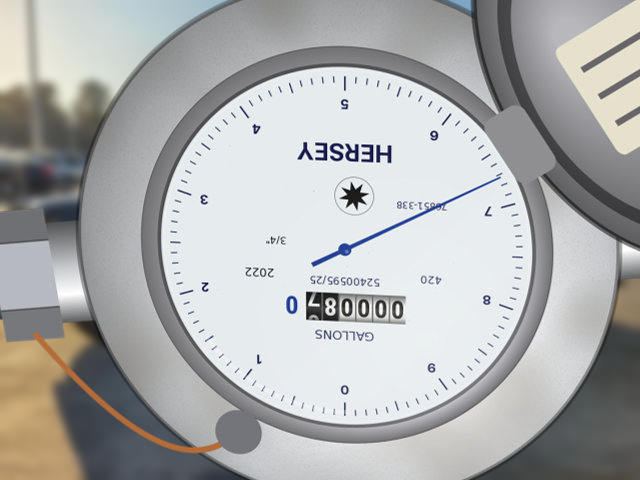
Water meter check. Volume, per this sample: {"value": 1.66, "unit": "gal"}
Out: {"value": 866.7, "unit": "gal"}
